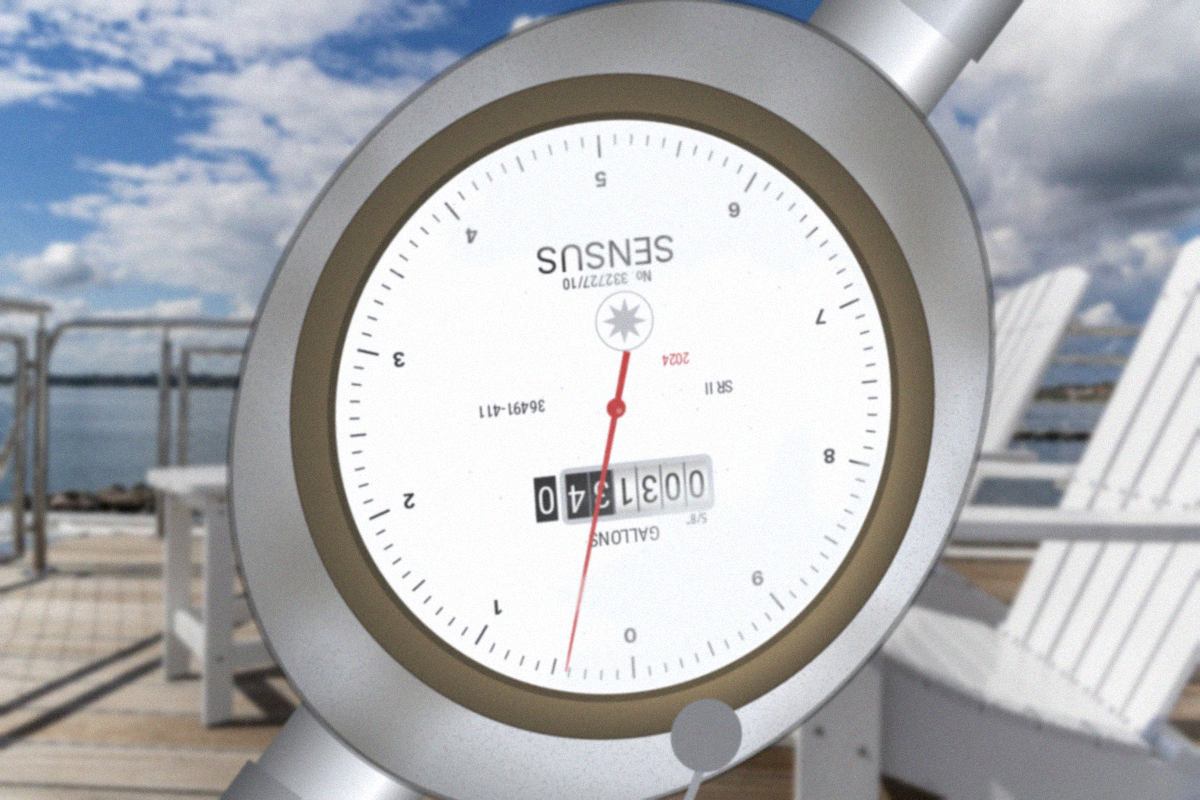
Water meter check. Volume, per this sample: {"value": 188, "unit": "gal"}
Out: {"value": 31340.4, "unit": "gal"}
